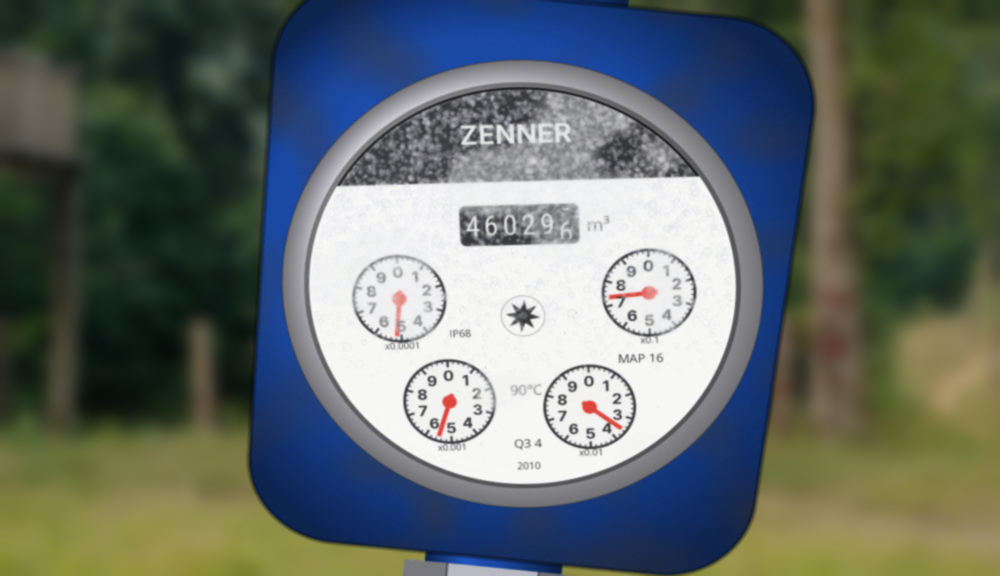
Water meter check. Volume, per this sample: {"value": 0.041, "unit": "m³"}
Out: {"value": 460295.7355, "unit": "m³"}
